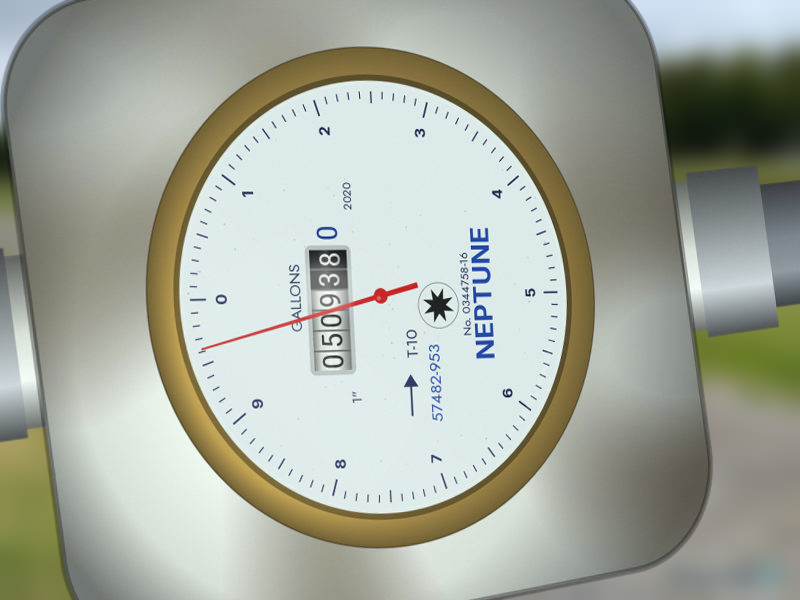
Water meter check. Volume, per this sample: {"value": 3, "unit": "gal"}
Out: {"value": 509379.6, "unit": "gal"}
